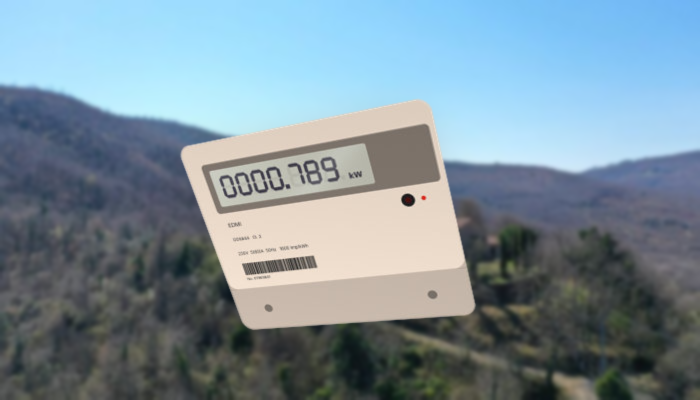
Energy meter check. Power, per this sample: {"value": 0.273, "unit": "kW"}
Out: {"value": 0.789, "unit": "kW"}
